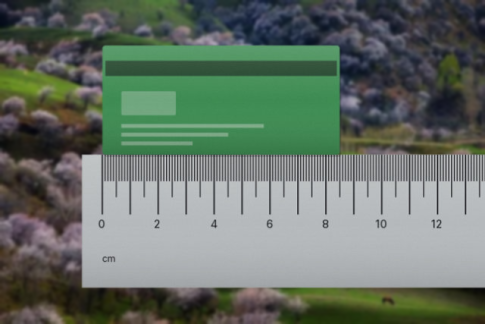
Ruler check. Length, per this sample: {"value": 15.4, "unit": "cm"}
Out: {"value": 8.5, "unit": "cm"}
